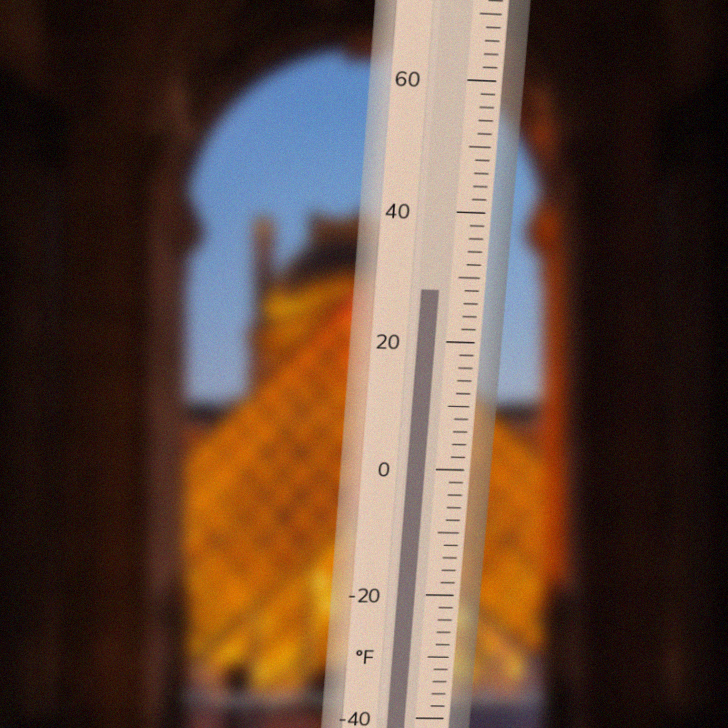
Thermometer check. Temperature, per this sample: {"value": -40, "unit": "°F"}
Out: {"value": 28, "unit": "°F"}
